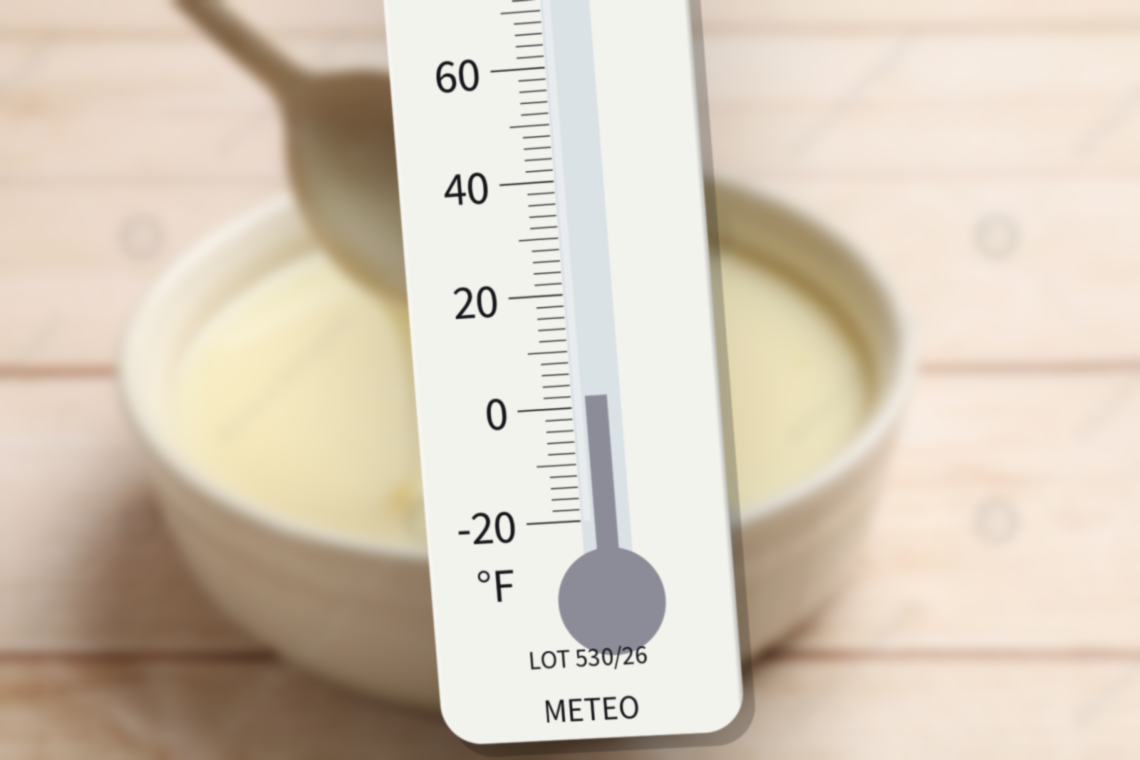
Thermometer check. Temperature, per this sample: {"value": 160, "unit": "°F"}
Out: {"value": 2, "unit": "°F"}
